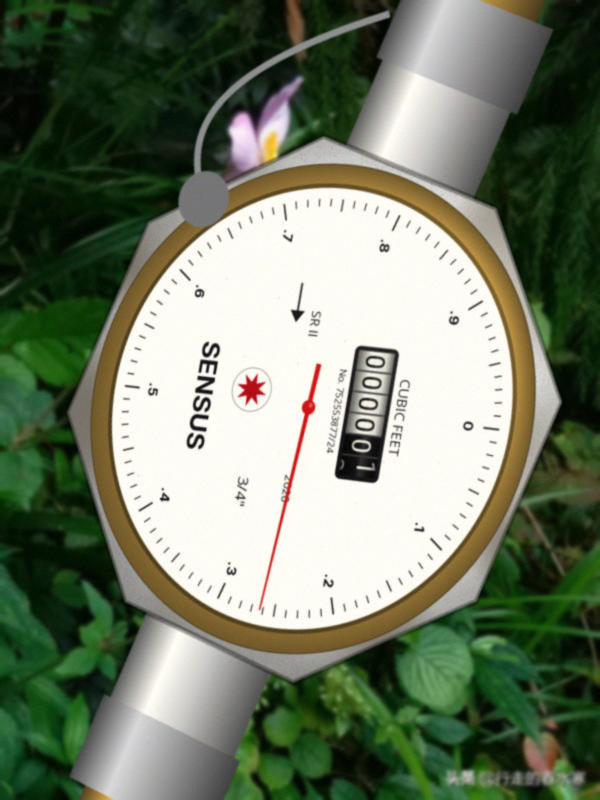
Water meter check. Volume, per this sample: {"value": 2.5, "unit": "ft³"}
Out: {"value": 1.26, "unit": "ft³"}
